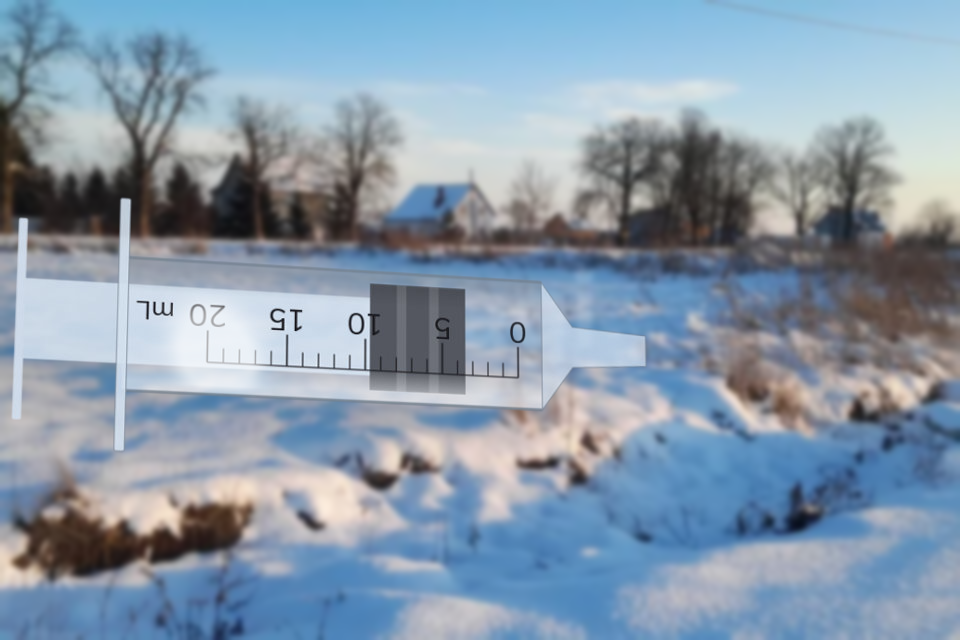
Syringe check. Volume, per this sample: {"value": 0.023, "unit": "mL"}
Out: {"value": 3.5, "unit": "mL"}
